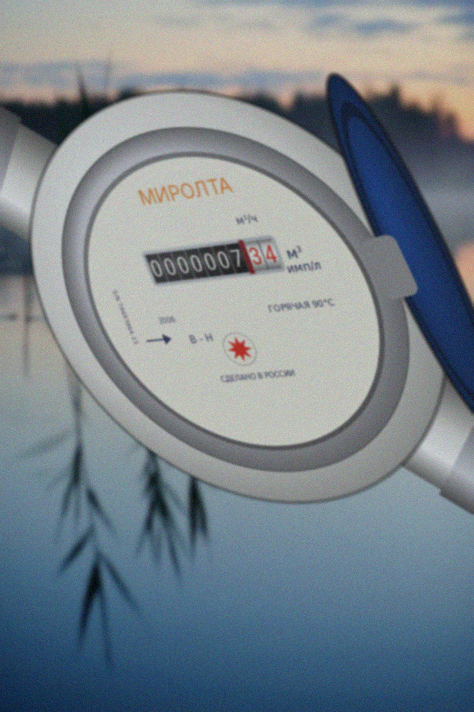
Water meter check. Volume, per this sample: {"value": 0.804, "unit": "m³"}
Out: {"value": 7.34, "unit": "m³"}
